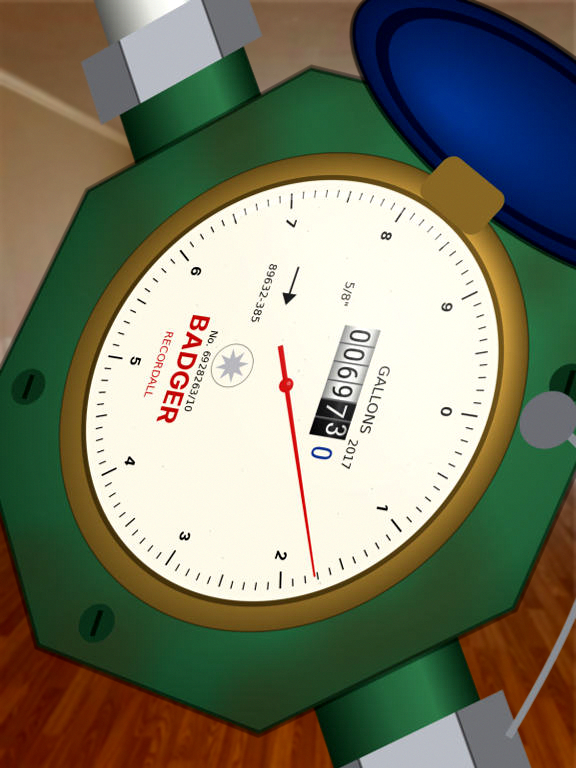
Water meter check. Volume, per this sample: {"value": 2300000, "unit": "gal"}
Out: {"value": 69731.7, "unit": "gal"}
